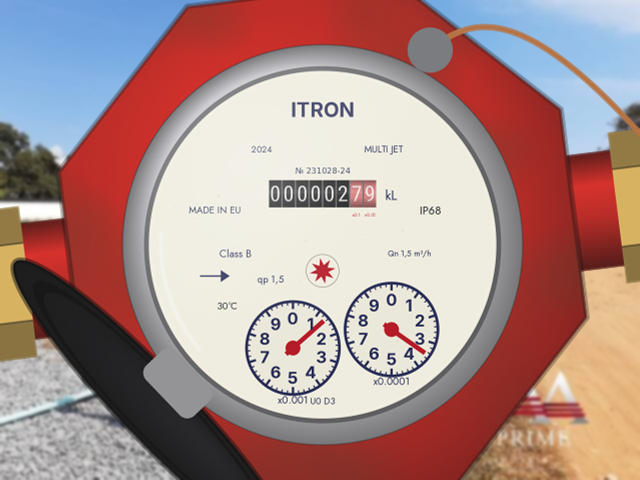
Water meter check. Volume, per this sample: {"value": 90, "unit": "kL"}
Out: {"value": 2.7913, "unit": "kL"}
